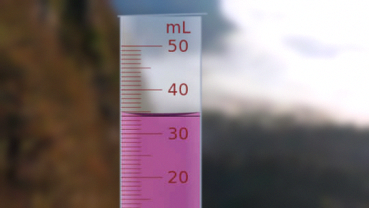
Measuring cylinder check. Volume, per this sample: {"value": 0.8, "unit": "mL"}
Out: {"value": 34, "unit": "mL"}
